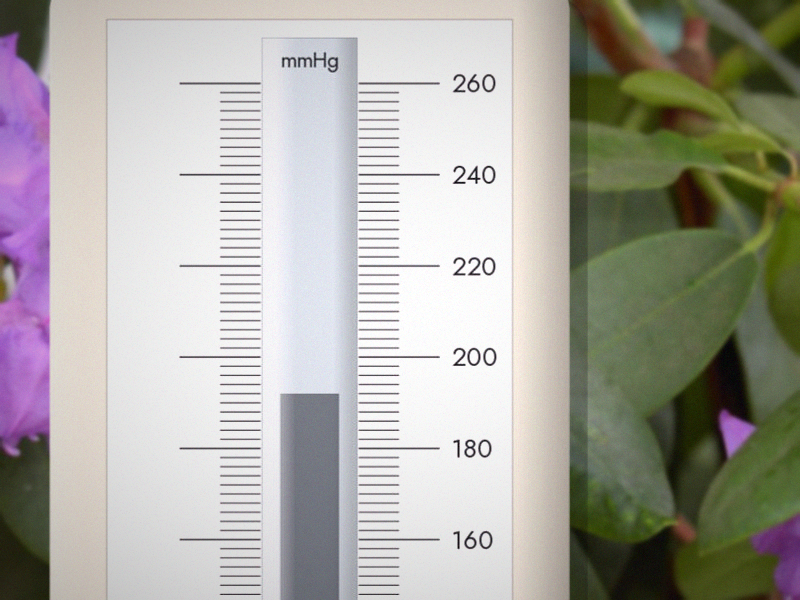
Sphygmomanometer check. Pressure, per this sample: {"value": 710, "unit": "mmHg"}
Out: {"value": 192, "unit": "mmHg"}
